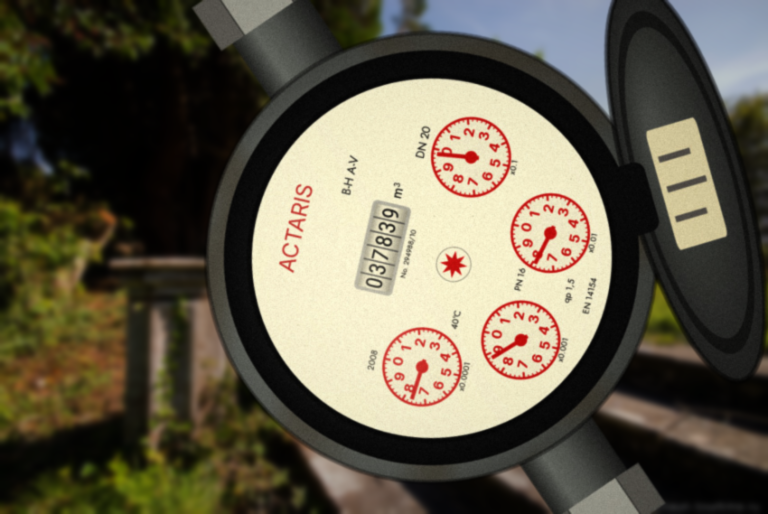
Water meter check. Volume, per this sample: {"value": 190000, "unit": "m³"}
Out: {"value": 37838.9787, "unit": "m³"}
